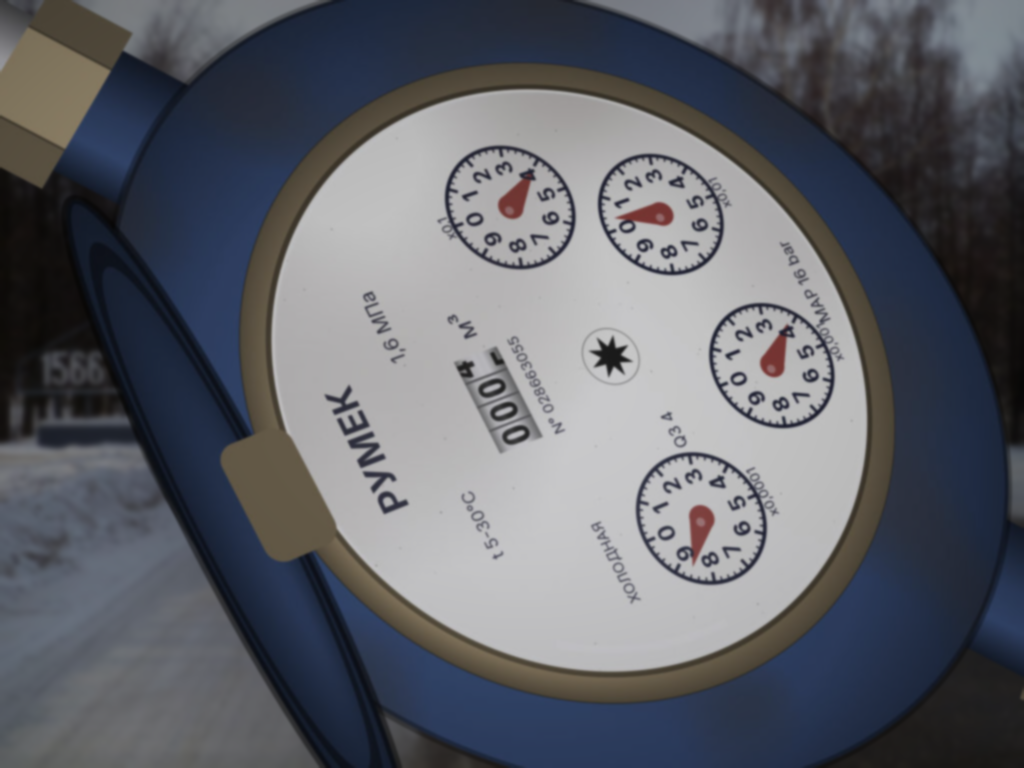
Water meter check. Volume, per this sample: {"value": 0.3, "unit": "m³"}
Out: {"value": 4.4038, "unit": "m³"}
